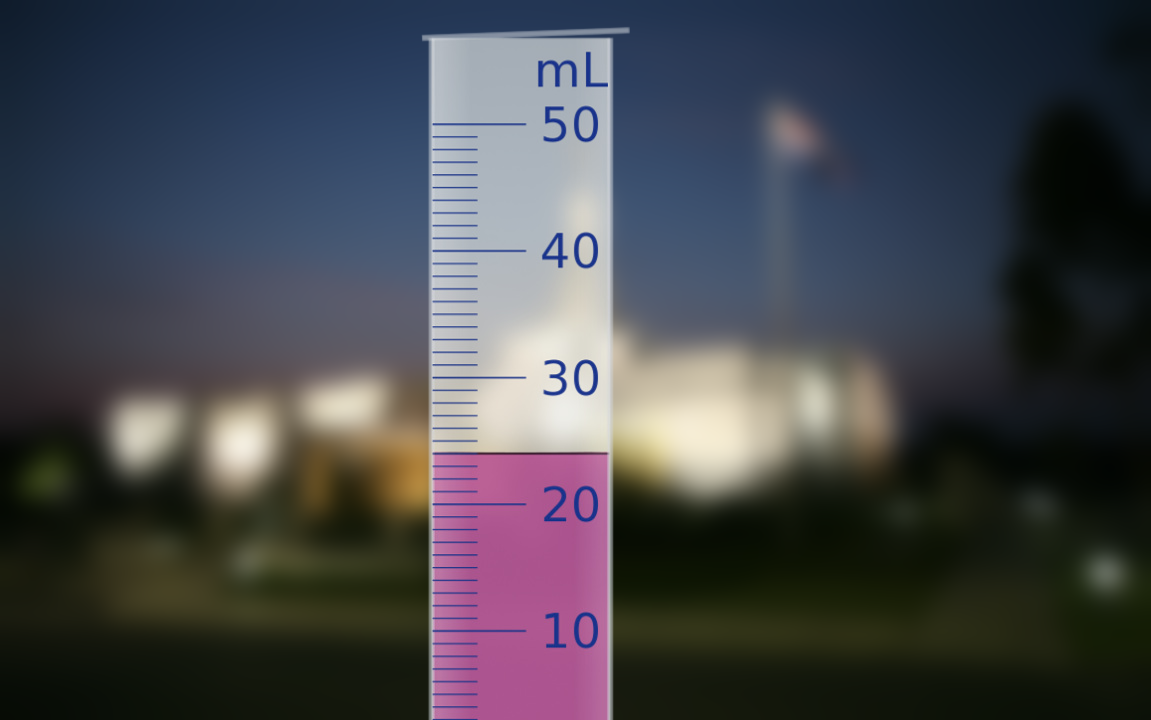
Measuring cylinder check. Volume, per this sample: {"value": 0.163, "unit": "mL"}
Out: {"value": 24, "unit": "mL"}
